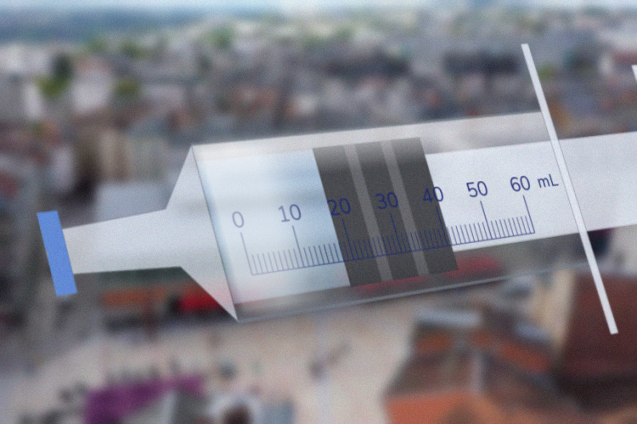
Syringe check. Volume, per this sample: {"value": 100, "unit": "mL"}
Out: {"value": 18, "unit": "mL"}
